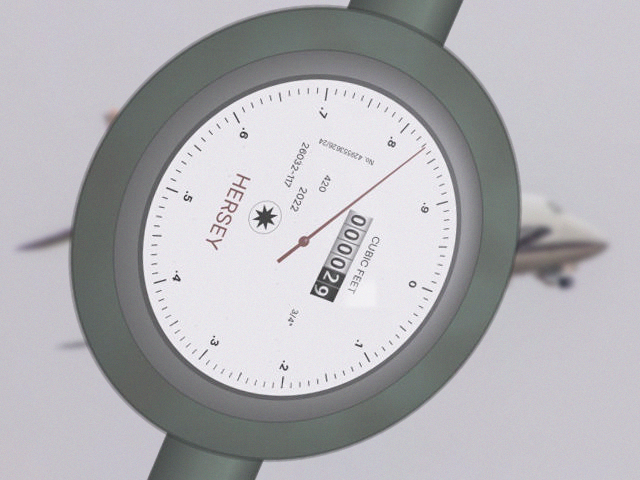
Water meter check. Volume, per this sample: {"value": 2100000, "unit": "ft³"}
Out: {"value": 28.83, "unit": "ft³"}
